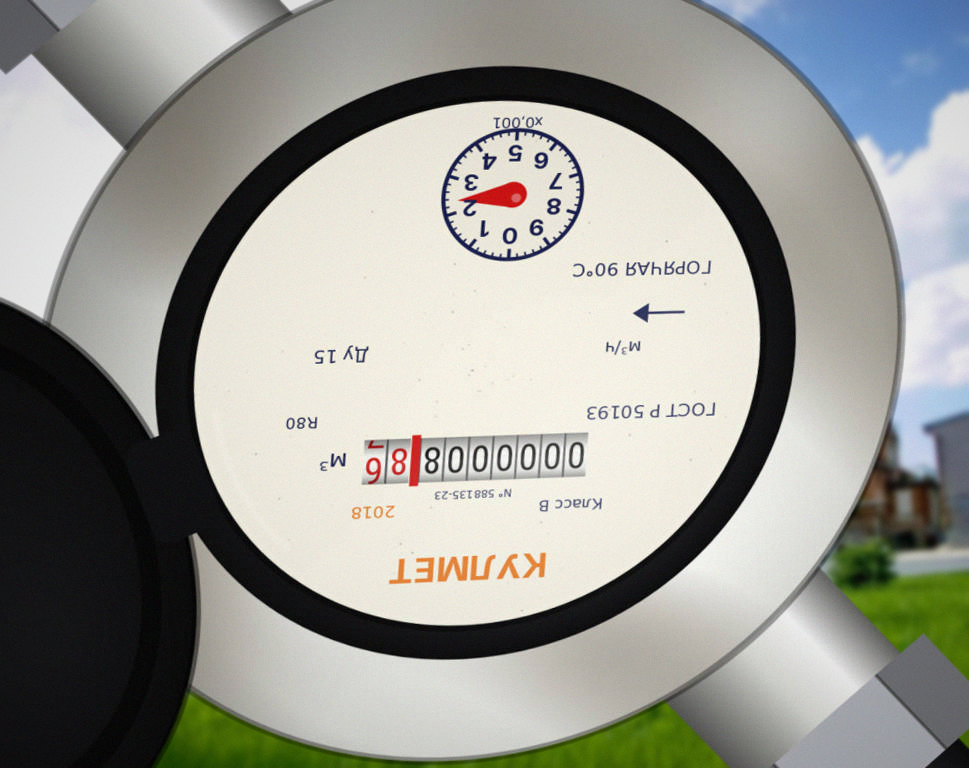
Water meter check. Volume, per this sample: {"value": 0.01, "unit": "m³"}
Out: {"value": 8.862, "unit": "m³"}
